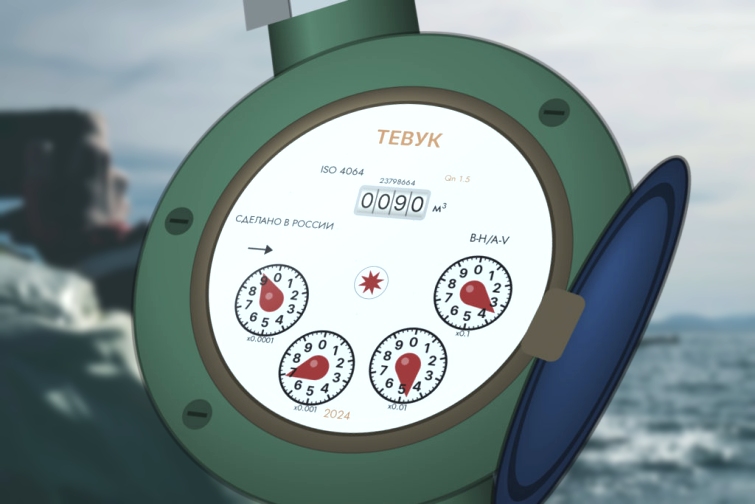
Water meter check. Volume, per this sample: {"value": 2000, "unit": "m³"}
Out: {"value": 90.3469, "unit": "m³"}
